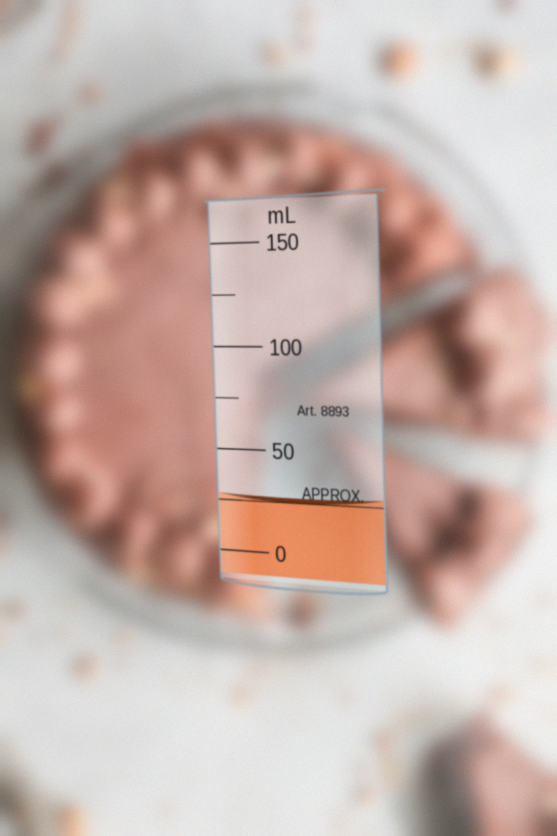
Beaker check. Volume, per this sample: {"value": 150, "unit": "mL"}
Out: {"value": 25, "unit": "mL"}
